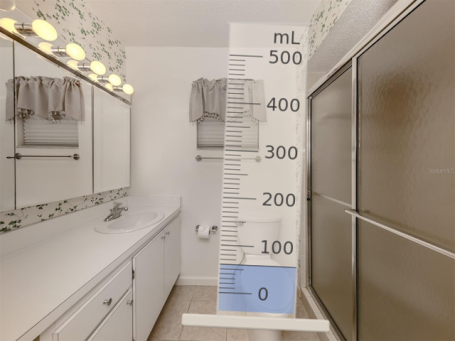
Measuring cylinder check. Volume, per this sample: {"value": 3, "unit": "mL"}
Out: {"value": 60, "unit": "mL"}
